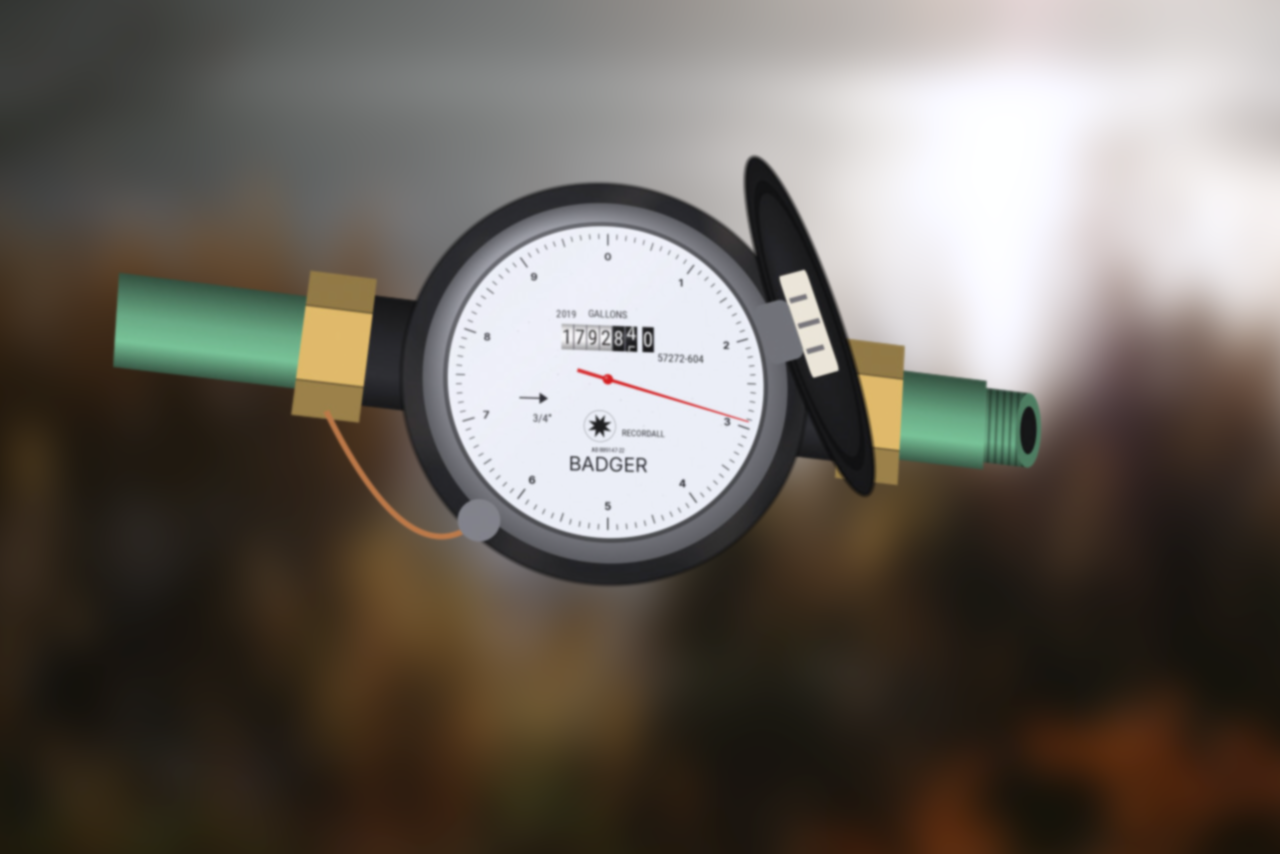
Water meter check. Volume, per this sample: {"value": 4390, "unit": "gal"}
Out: {"value": 1792842.9, "unit": "gal"}
